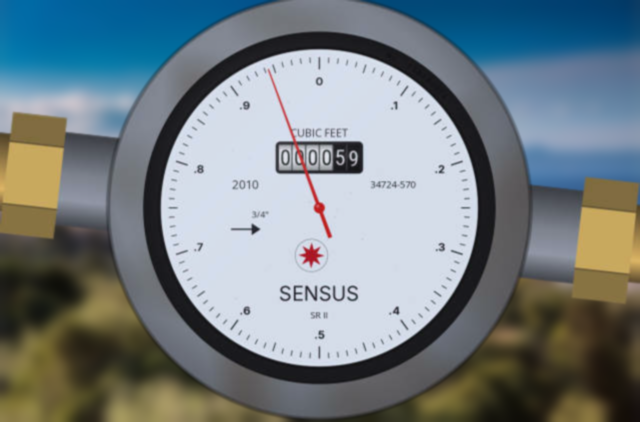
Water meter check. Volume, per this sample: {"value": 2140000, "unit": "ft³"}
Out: {"value": 58.94, "unit": "ft³"}
